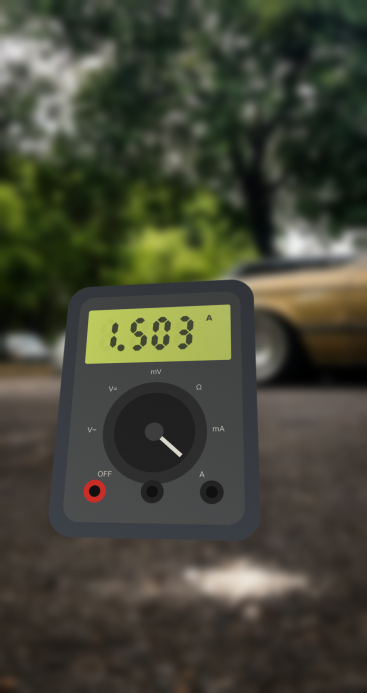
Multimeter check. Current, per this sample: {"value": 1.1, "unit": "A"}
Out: {"value": 1.503, "unit": "A"}
